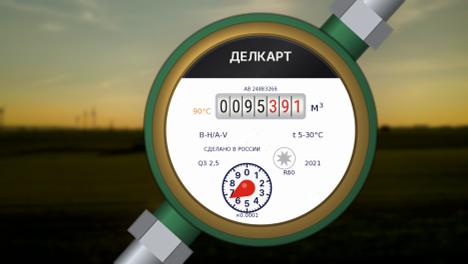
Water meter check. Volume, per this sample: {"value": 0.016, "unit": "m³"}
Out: {"value": 95.3916, "unit": "m³"}
